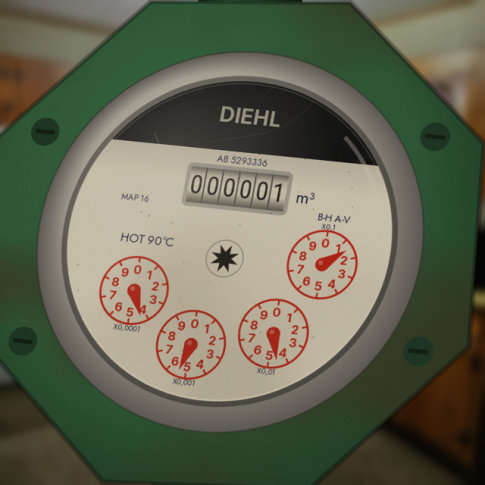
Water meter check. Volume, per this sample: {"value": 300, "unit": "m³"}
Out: {"value": 1.1454, "unit": "m³"}
